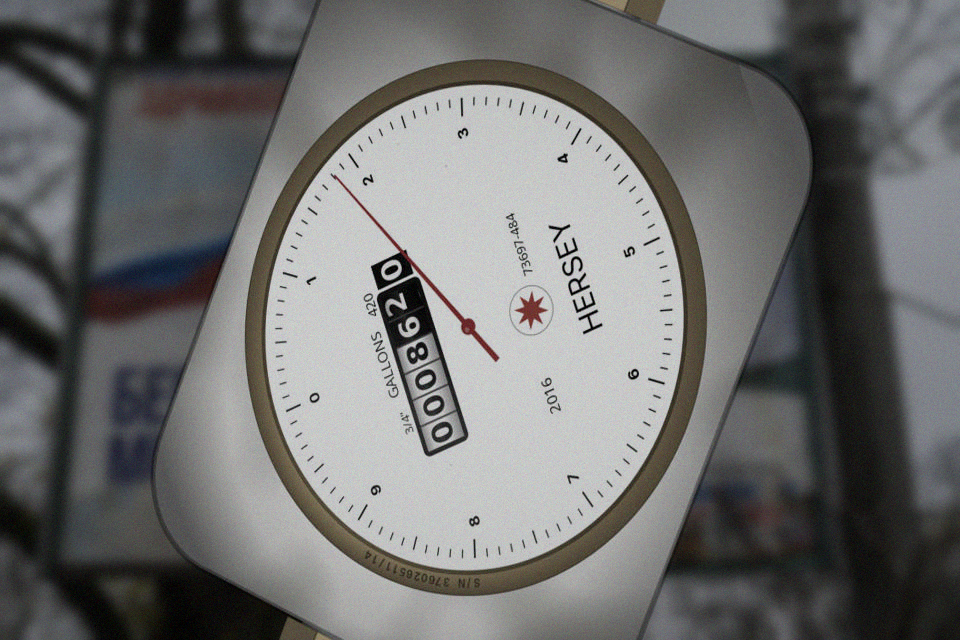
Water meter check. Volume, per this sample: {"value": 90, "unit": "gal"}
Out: {"value": 8621.8, "unit": "gal"}
